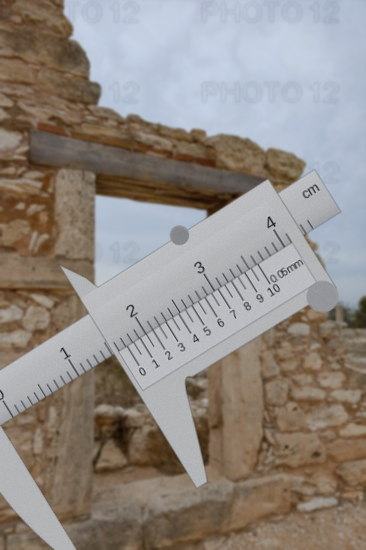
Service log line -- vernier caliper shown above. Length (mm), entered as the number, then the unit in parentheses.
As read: 17.2 (mm)
